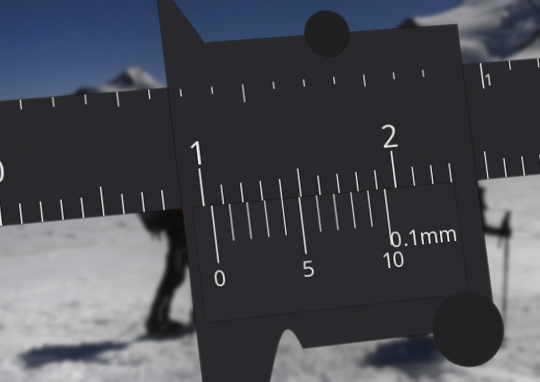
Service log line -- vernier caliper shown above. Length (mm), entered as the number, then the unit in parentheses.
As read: 10.4 (mm)
